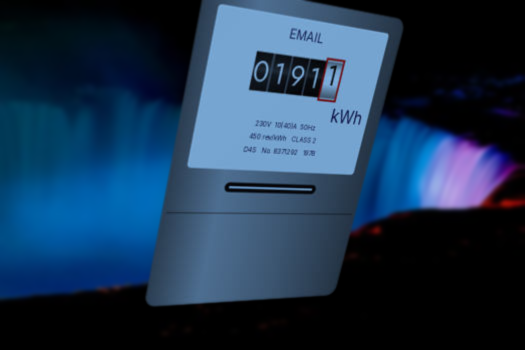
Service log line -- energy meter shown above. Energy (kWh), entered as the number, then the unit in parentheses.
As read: 191.1 (kWh)
